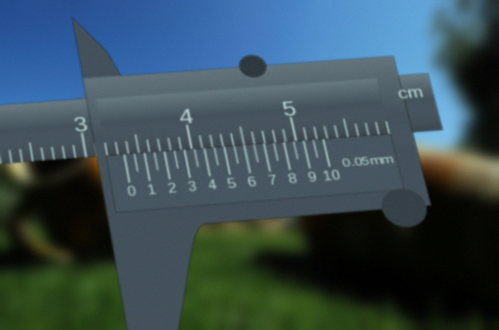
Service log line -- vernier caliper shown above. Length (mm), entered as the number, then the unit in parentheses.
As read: 33.6 (mm)
